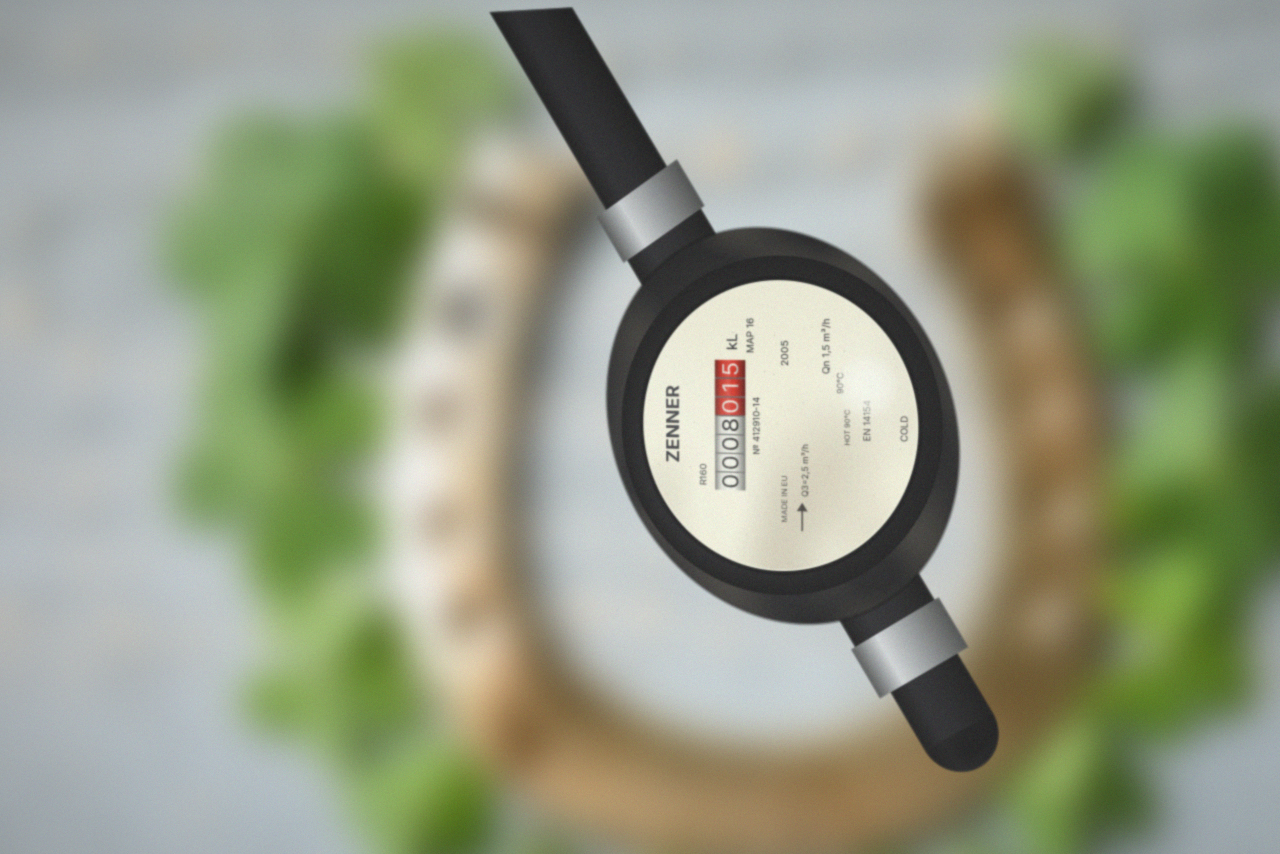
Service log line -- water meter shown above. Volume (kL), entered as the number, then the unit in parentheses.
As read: 8.015 (kL)
